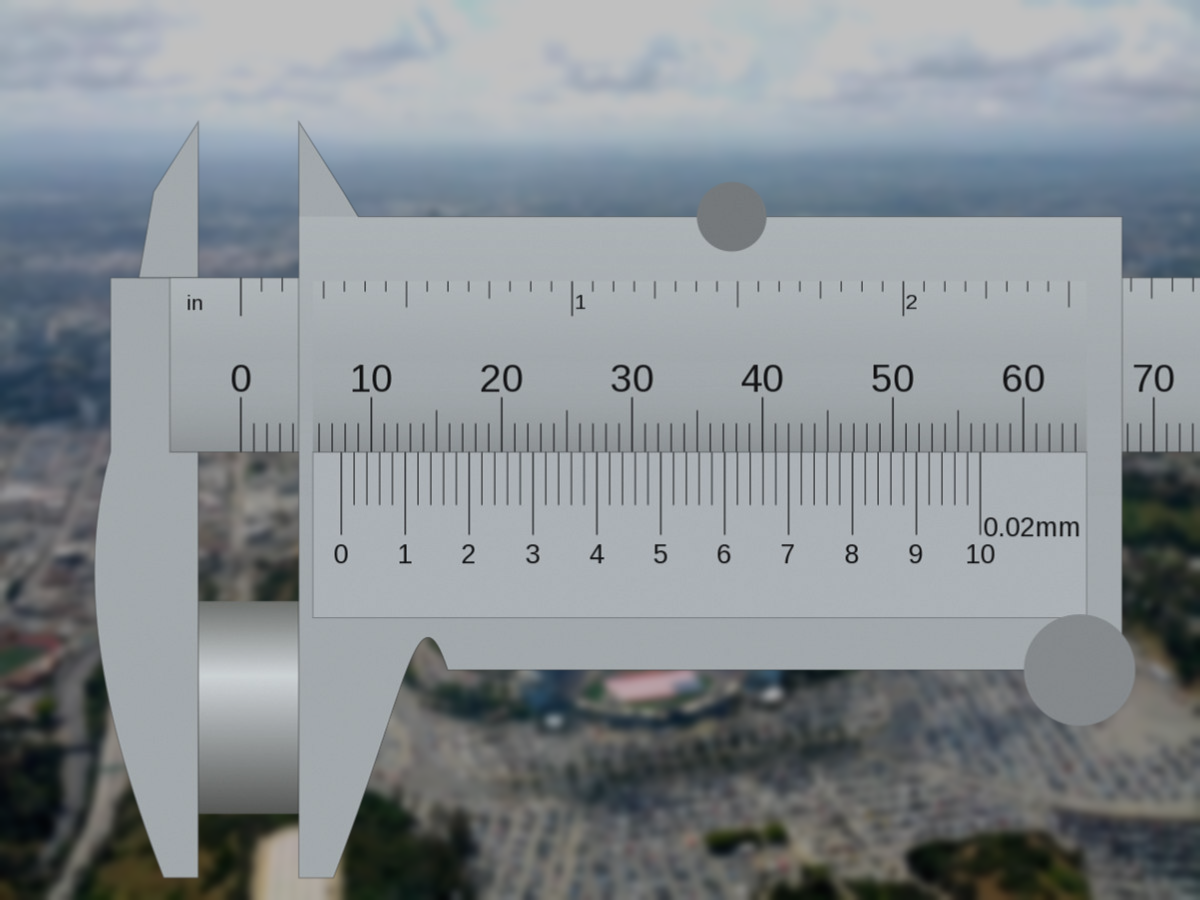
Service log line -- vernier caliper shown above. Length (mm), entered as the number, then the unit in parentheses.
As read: 7.7 (mm)
